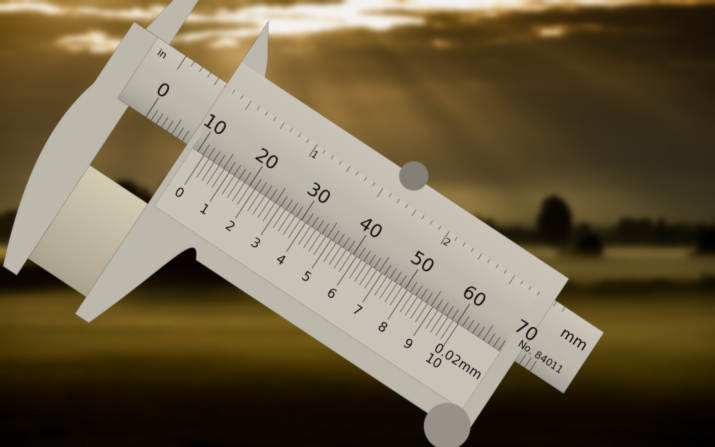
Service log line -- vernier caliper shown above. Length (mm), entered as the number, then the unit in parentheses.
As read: 11.2 (mm)
